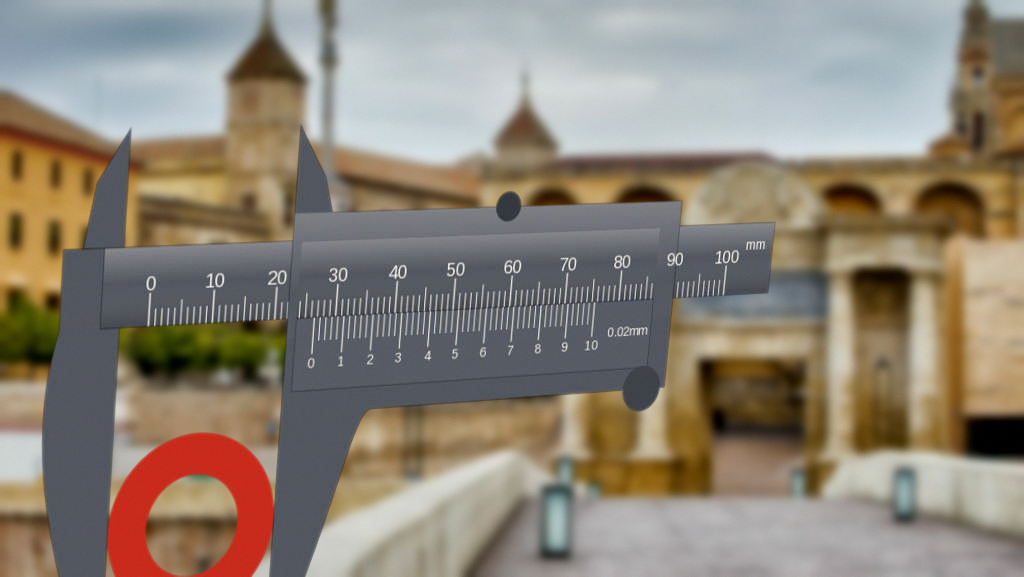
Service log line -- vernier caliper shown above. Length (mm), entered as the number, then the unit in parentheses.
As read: 26.5 (mm)
